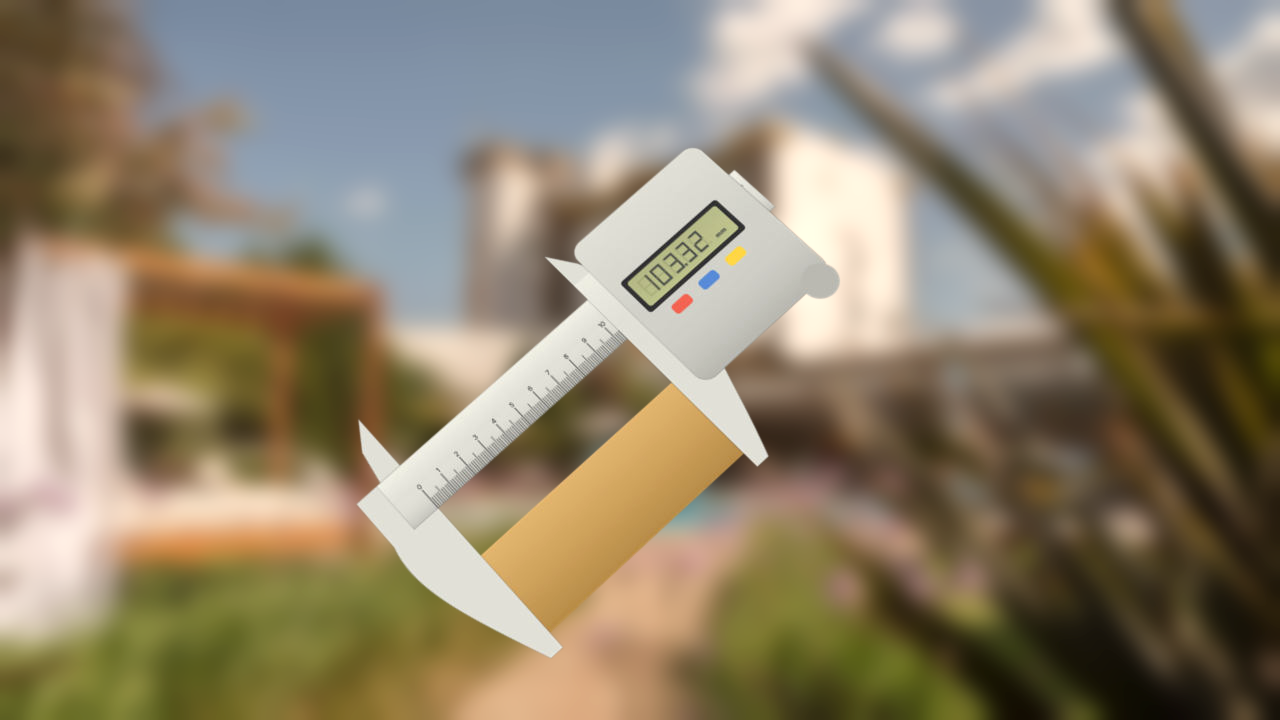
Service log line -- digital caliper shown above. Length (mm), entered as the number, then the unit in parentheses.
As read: 103.32 (mm)
